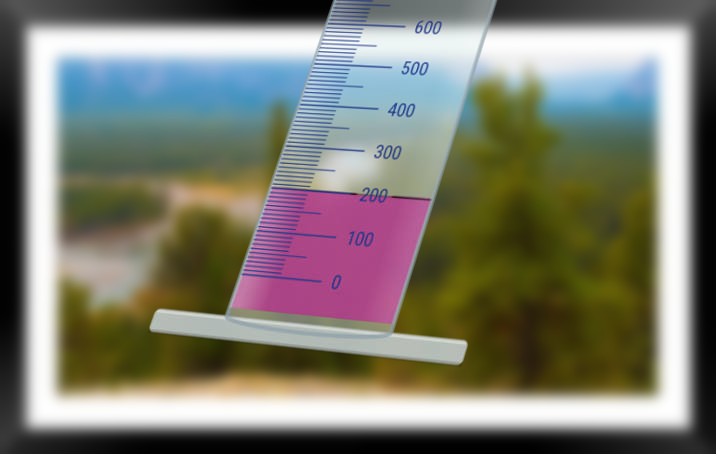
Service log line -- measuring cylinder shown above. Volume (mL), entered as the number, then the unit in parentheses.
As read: 200 (mL)
